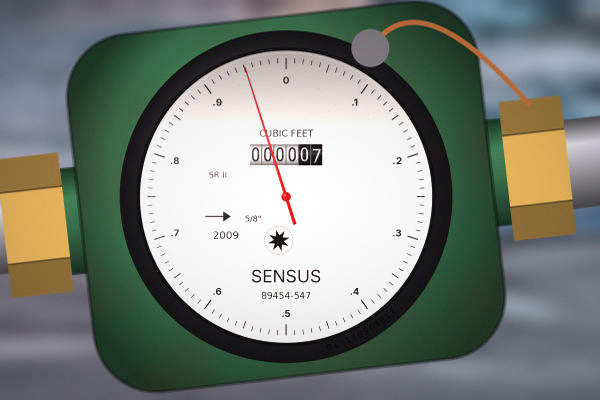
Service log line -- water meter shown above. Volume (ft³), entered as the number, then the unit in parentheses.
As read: 6.95 (ft³)
